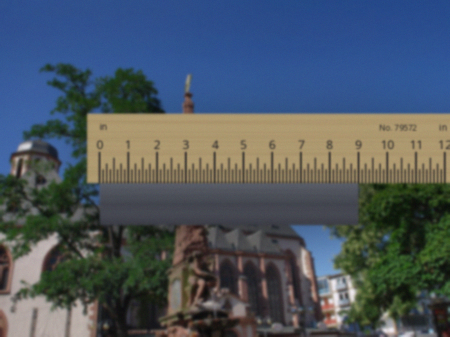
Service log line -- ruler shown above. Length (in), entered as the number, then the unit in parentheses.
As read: 9 (in)
